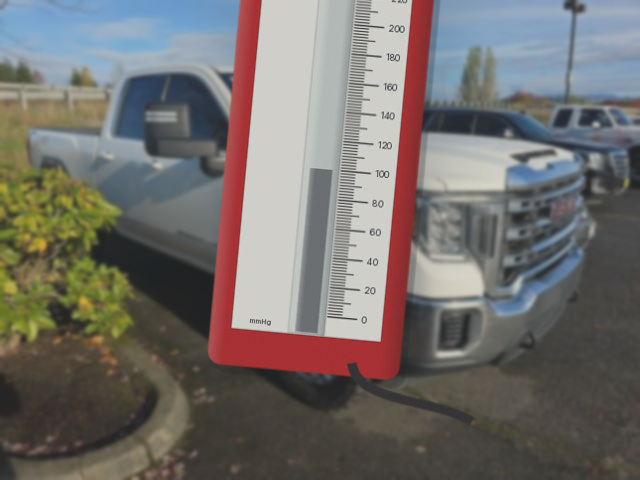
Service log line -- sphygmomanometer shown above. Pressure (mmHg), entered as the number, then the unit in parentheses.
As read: 100 (mmHg)
